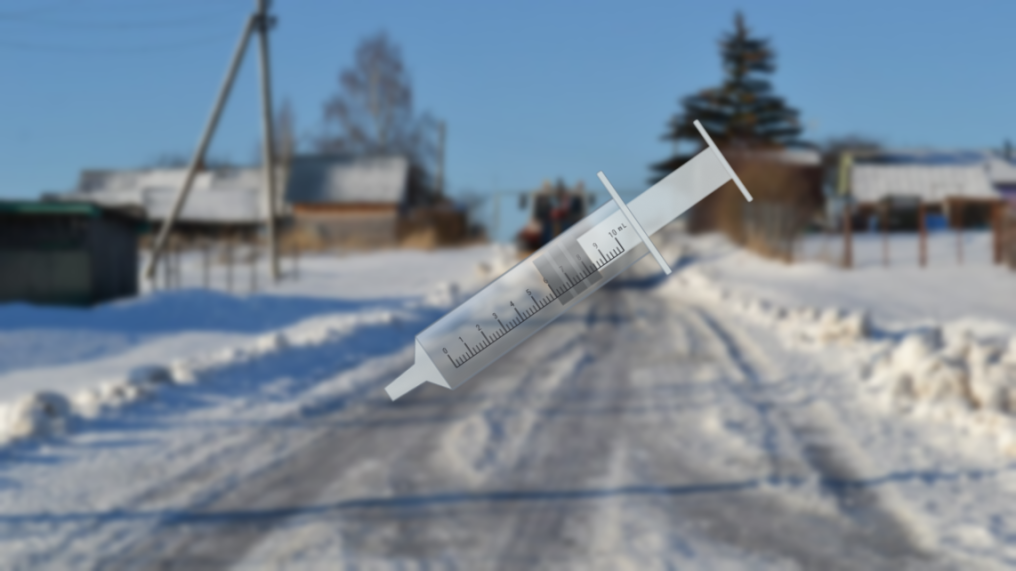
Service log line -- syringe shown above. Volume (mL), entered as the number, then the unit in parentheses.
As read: 6 (mL)
